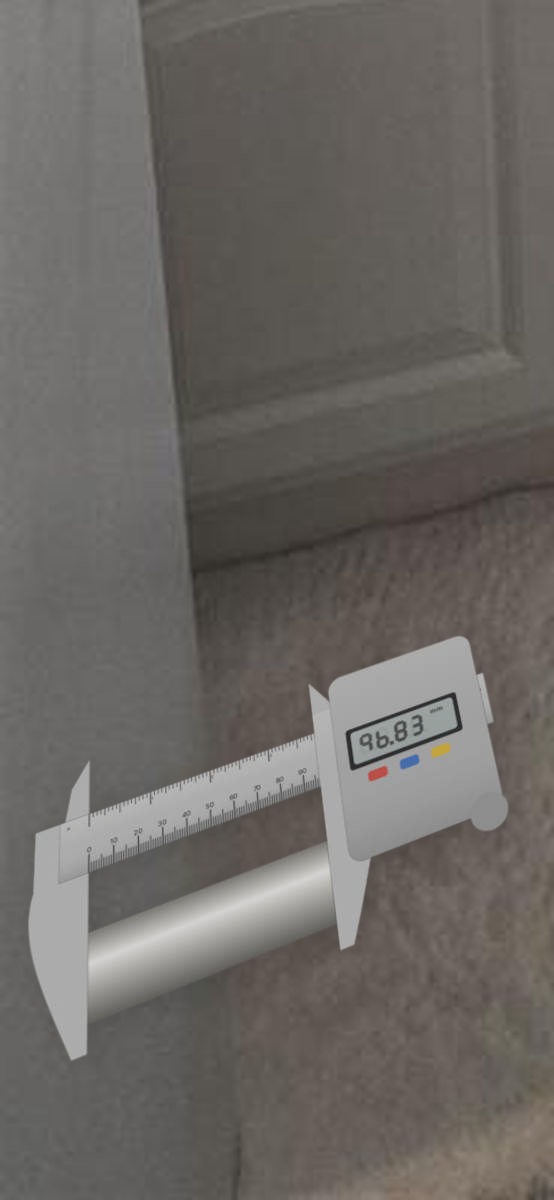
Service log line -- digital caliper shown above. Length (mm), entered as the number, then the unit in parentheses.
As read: 96.83 (mm)
